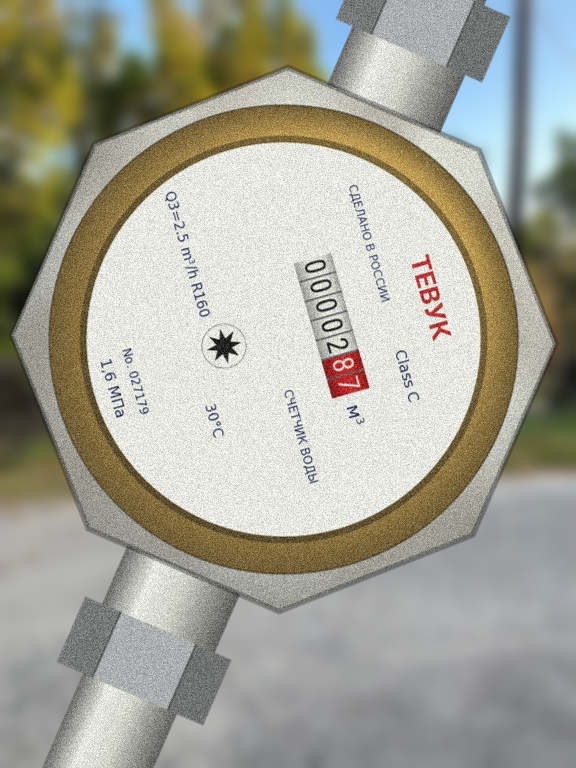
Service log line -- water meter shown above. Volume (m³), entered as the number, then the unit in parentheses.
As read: 2.87 (m³)
